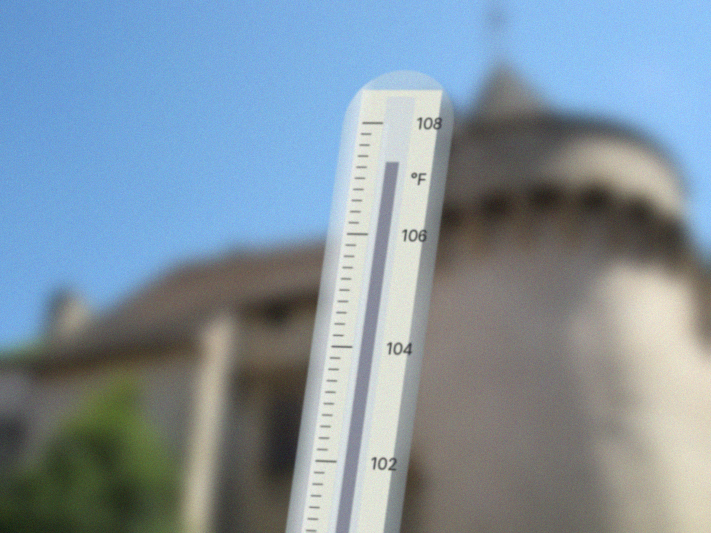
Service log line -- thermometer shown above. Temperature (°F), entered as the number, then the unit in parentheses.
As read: 107.3 (°F)
